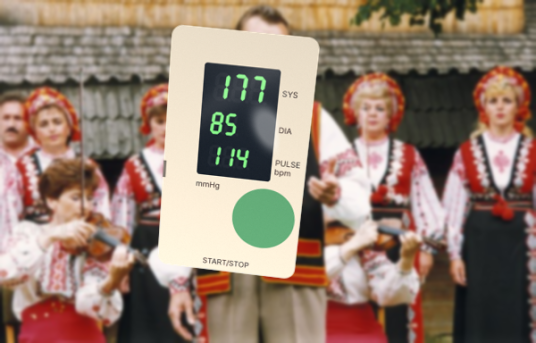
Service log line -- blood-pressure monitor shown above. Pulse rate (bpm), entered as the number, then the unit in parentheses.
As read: 114 (bpm)
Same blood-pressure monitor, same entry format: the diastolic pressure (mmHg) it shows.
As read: 85 (mmHg)
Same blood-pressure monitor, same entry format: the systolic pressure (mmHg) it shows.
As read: 177 (mmHg)
